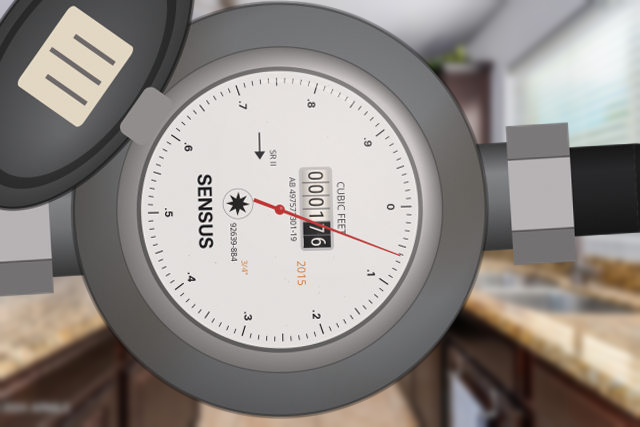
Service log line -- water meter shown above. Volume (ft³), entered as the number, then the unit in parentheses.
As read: 176.06 (ft³)
